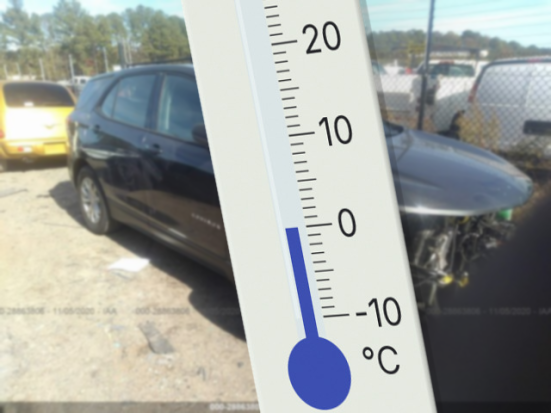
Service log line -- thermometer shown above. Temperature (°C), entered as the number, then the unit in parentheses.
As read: 0 (°C)
